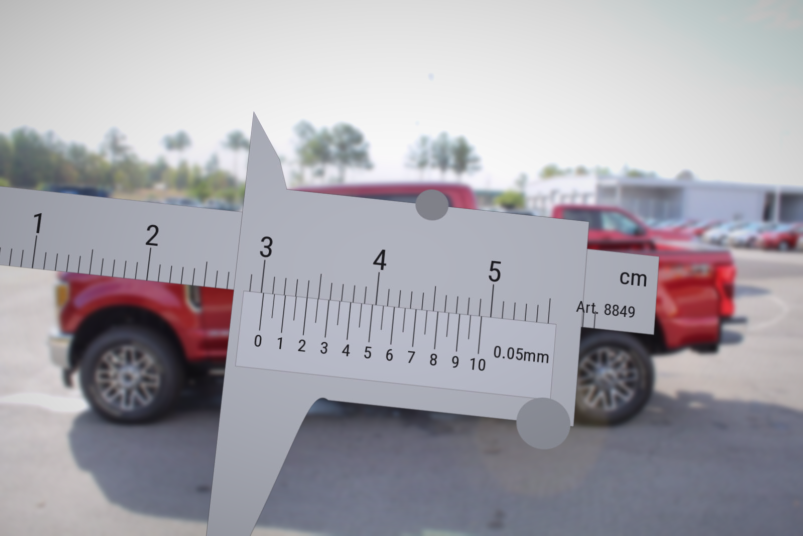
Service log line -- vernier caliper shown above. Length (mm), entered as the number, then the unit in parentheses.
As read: 30.2 (mm)
